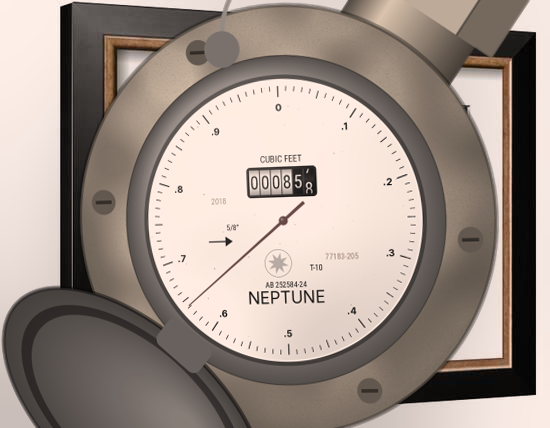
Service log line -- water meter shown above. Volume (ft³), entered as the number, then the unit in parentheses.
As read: 857.64 (ft³)
